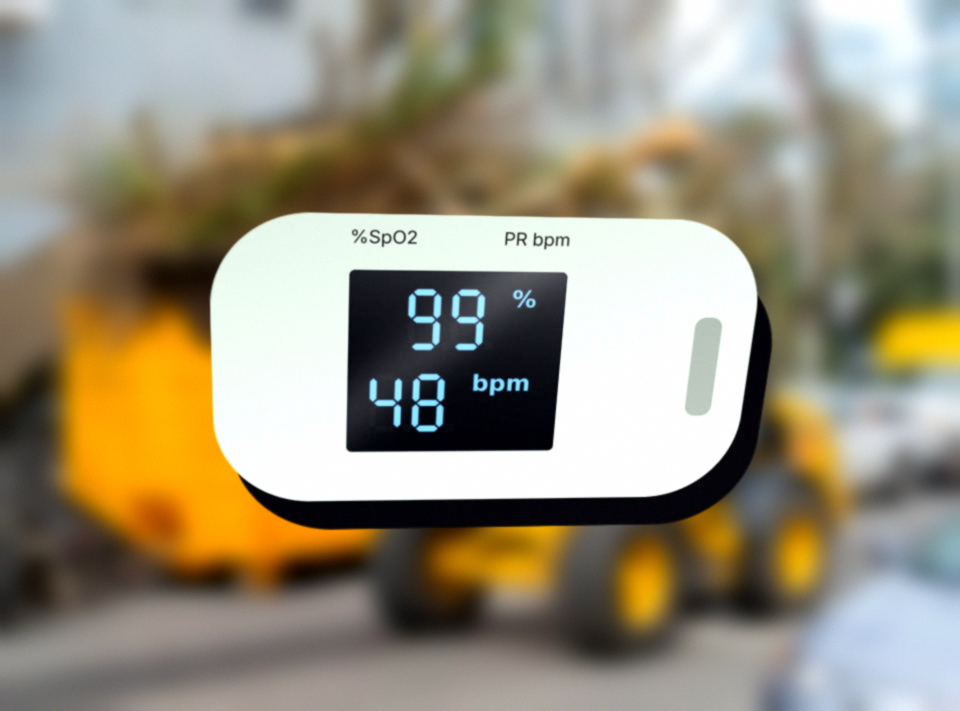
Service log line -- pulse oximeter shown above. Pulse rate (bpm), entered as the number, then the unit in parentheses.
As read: 48 (bpm)
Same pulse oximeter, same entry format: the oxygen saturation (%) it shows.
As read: 99 (%)
